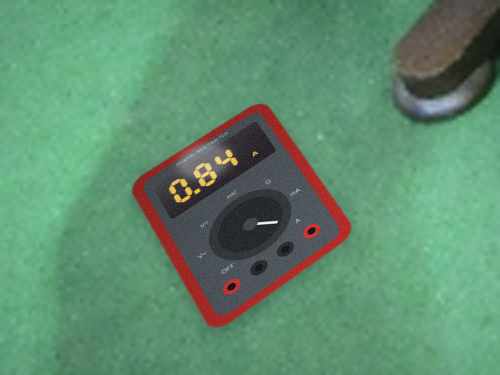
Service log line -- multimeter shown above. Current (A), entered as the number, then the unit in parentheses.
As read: 0.84 (A)
